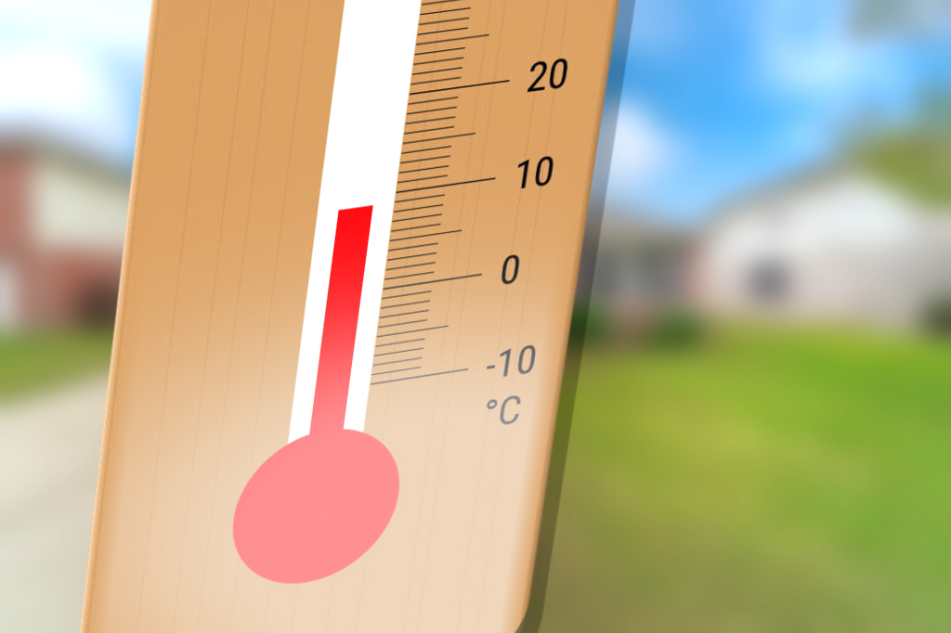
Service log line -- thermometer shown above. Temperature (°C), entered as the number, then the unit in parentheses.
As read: 9 (°C)
